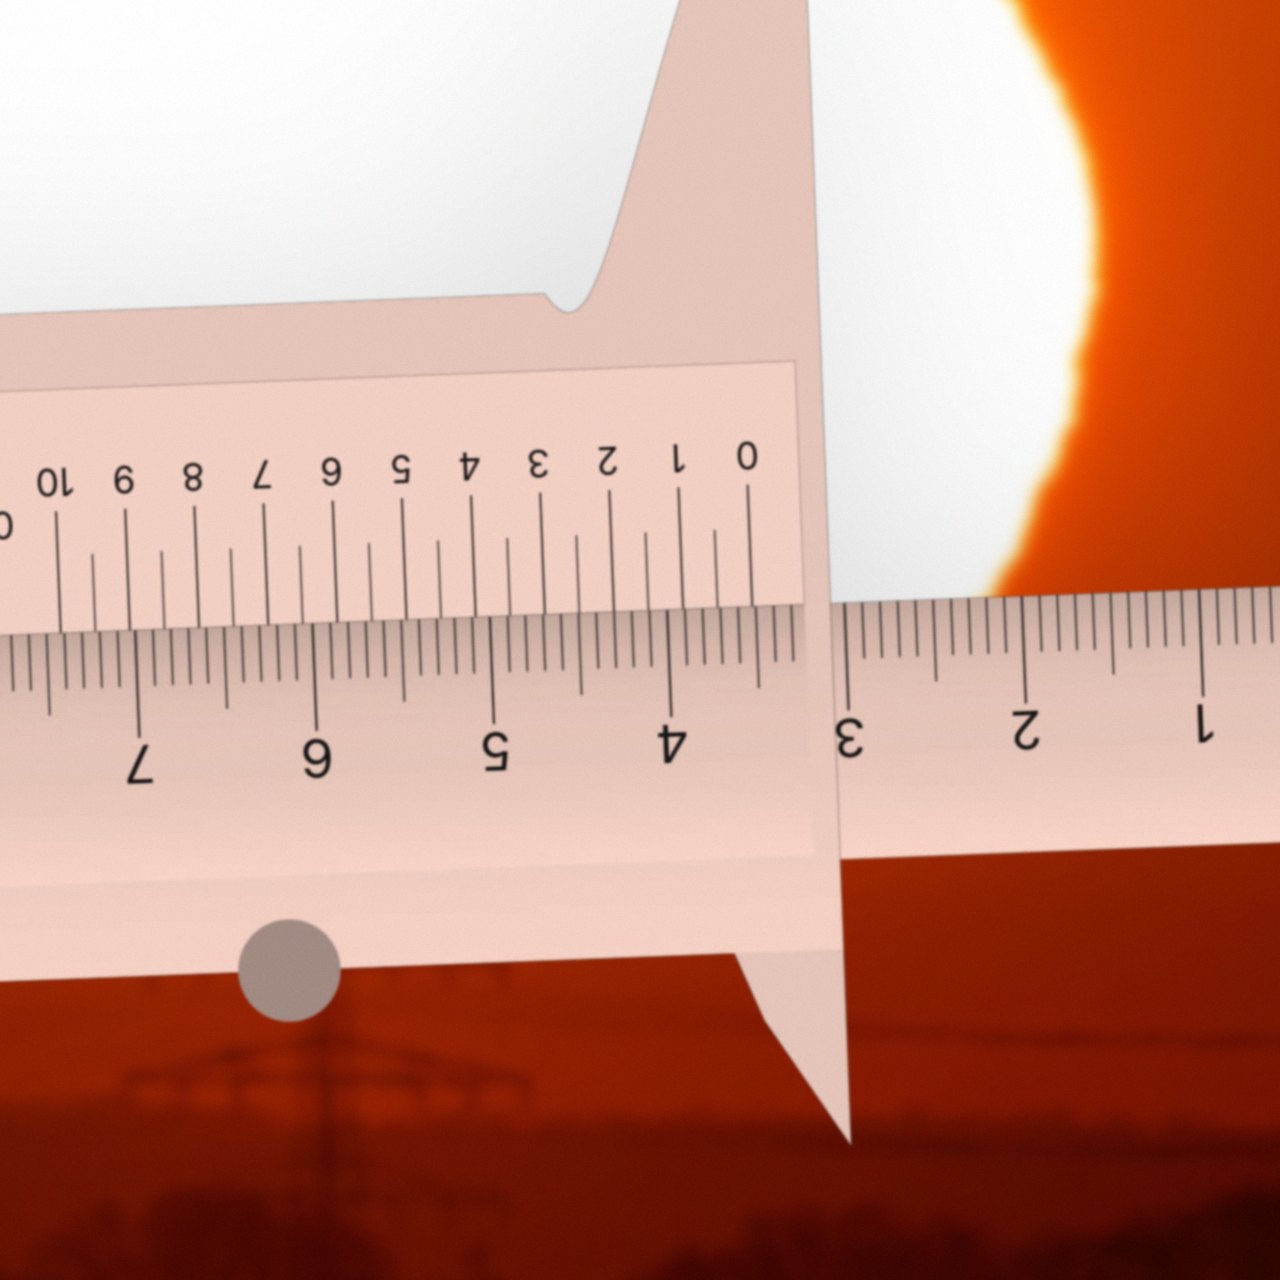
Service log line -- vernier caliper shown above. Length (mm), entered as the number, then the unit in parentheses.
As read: 35.2 (mm)
